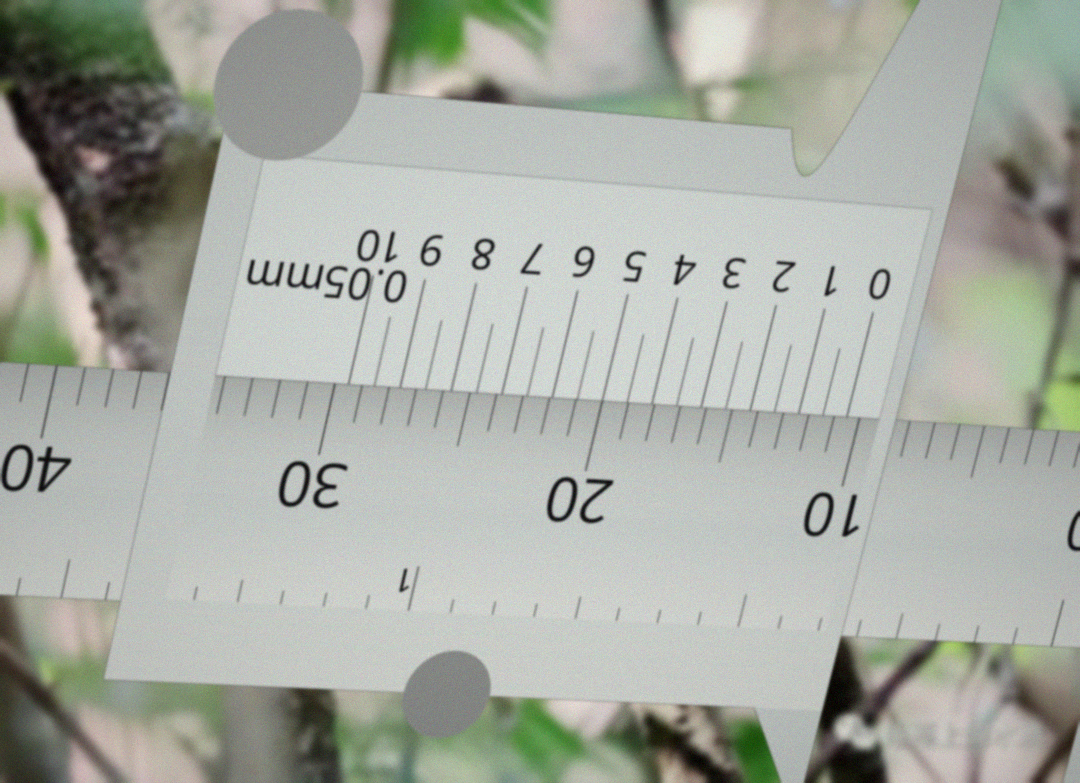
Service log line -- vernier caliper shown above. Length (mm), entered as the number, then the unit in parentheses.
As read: 10.5 (mm)
